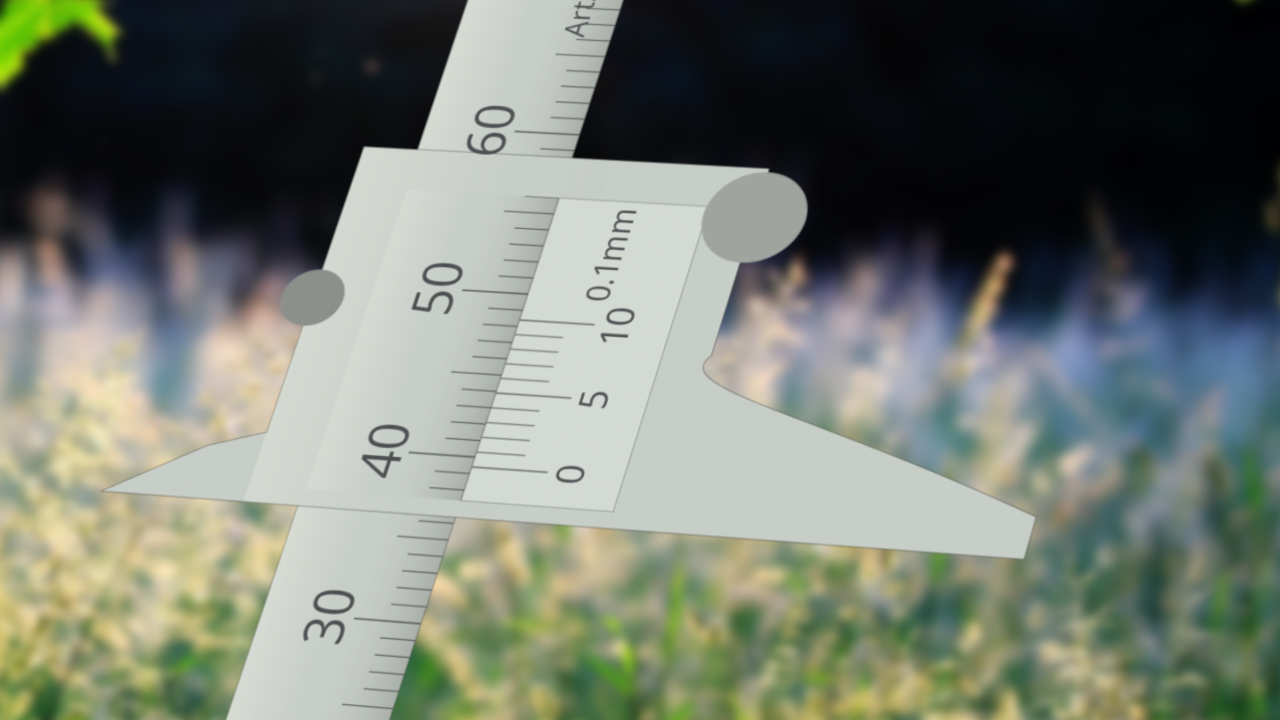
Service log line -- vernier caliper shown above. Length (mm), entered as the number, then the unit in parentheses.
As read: 39.4 (mm)
